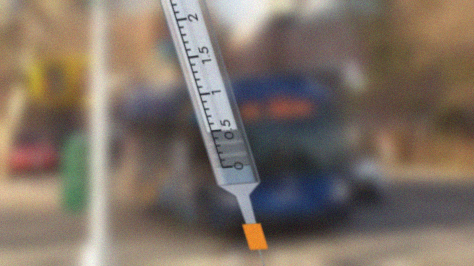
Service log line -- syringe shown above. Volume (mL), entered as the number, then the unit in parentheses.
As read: 0 (mL)
